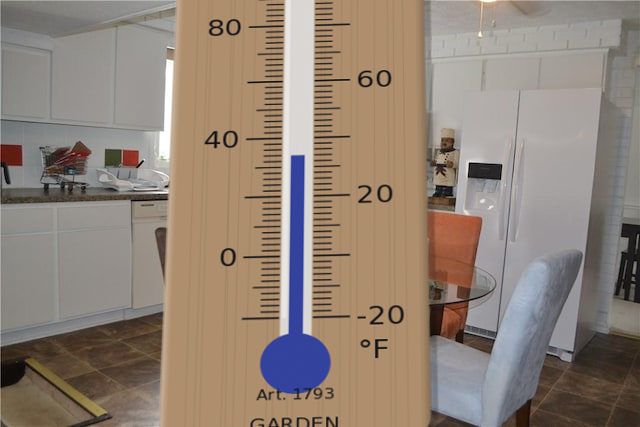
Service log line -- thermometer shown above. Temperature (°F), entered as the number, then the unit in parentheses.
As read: 34 (°F)
